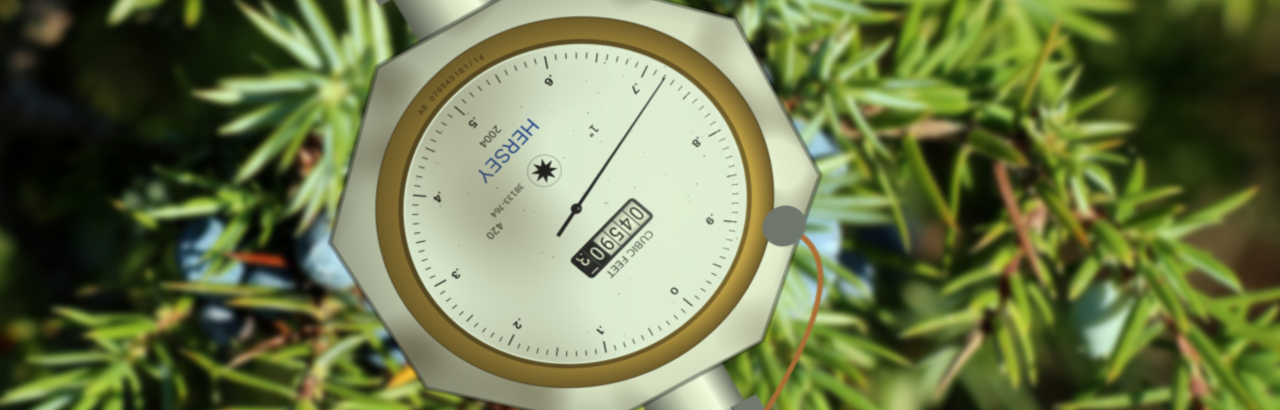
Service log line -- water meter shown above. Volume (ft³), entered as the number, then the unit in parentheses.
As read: 45902.72 (ft³)
